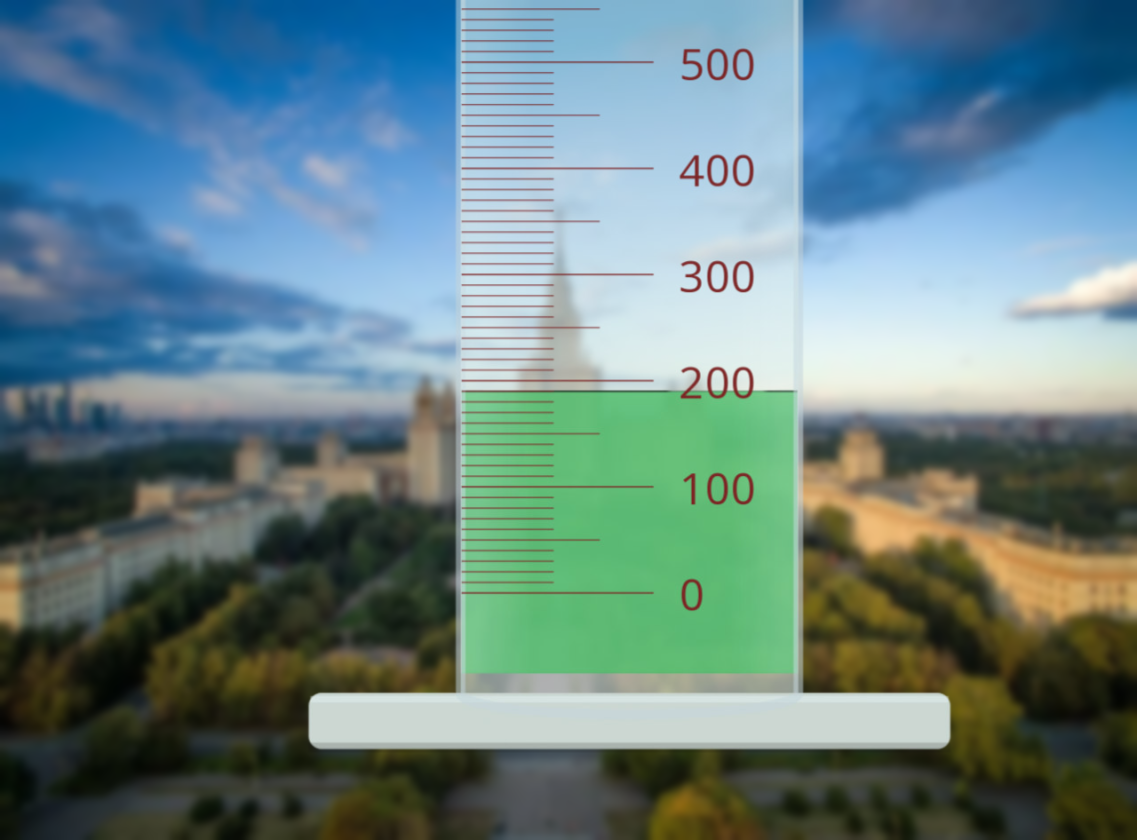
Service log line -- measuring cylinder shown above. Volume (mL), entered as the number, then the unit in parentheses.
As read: 190 (mL)
